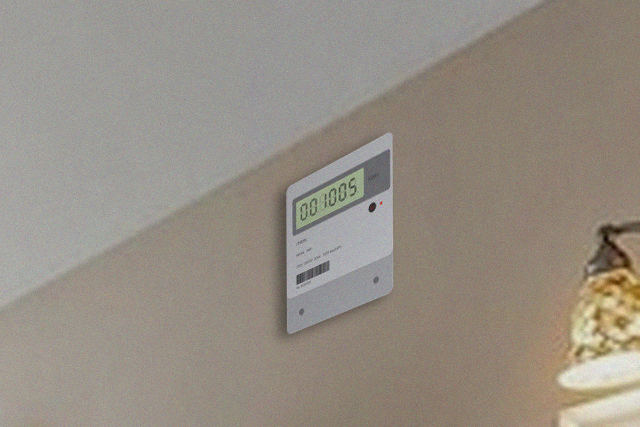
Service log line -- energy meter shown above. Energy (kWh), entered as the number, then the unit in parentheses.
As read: 1005 (kWh)
